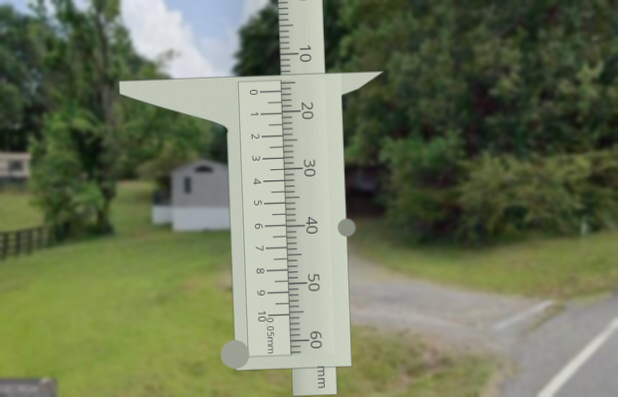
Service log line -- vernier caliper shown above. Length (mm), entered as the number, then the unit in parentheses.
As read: 16.4 (mm)
